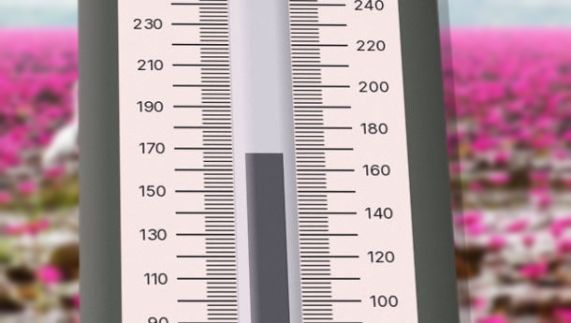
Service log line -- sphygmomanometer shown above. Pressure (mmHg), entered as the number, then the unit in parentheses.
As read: 168 (mmHg)
